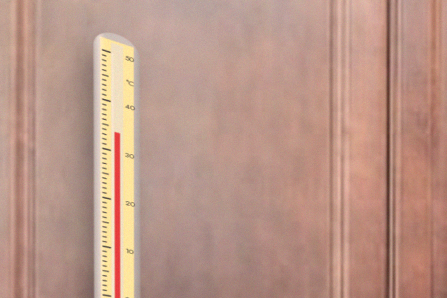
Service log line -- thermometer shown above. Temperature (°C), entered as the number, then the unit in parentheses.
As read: 34 (°C)
